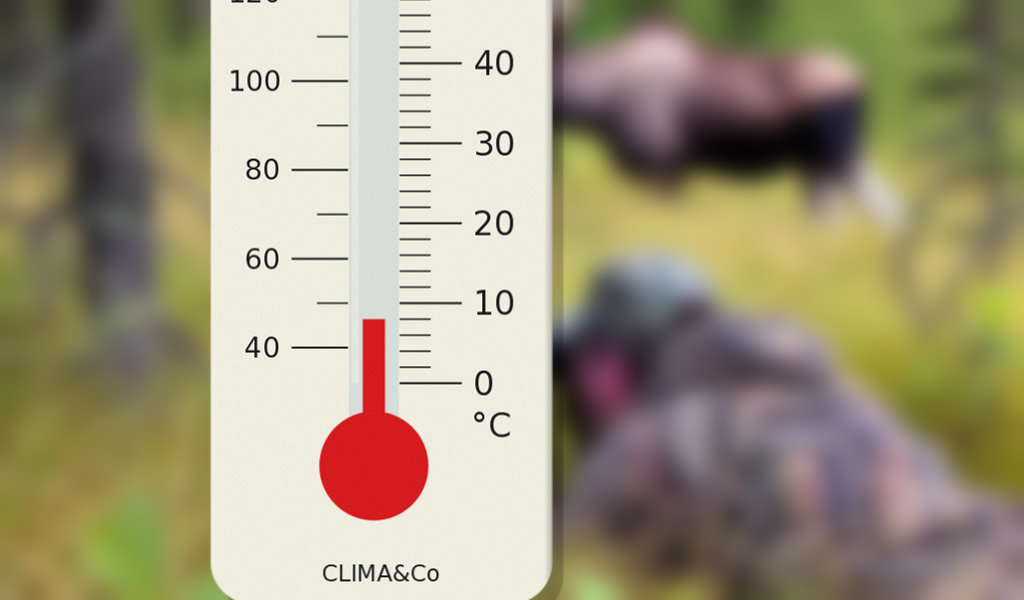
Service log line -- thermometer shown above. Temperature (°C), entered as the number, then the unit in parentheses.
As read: 8 (°C)
